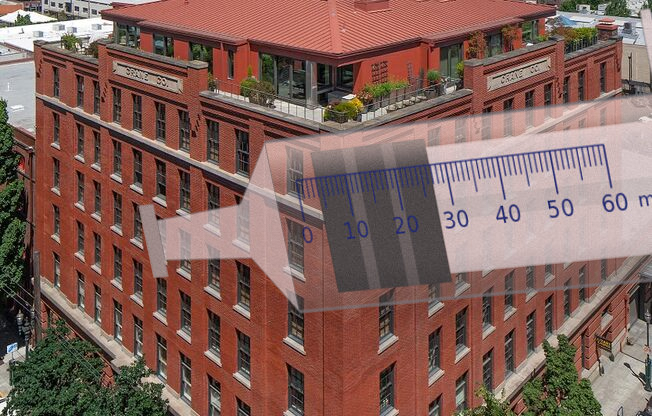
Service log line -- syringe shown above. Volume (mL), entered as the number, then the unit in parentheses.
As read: 4 (mL)
